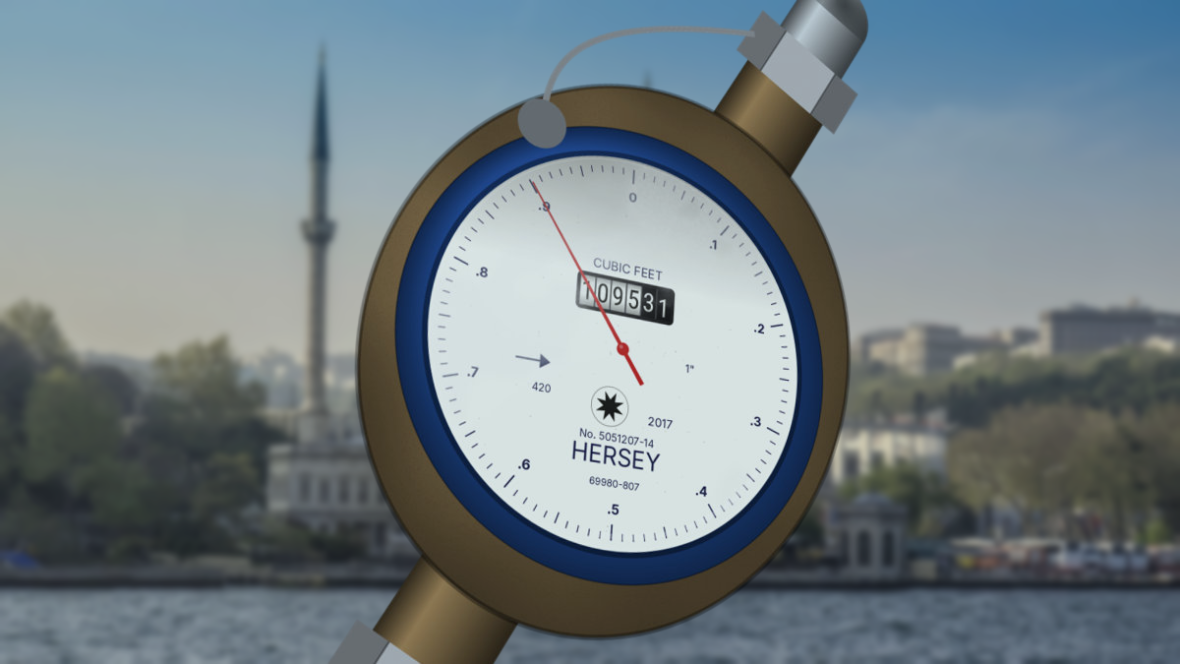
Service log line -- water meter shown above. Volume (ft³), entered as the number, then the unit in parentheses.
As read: 109530.90 (ft³)
